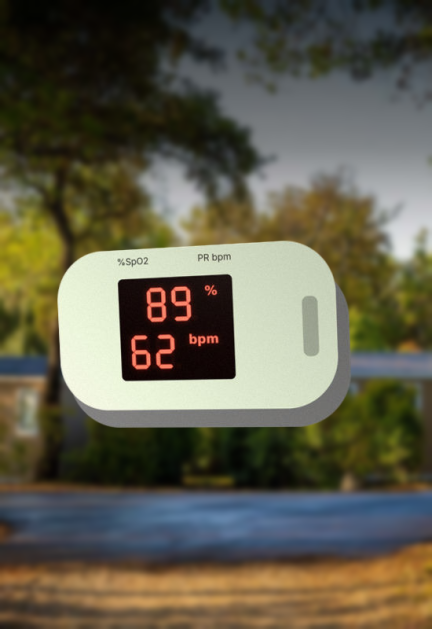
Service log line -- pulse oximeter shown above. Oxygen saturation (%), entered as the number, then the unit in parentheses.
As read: 89 (%)
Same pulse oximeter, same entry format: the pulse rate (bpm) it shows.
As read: 62 (bpm)
